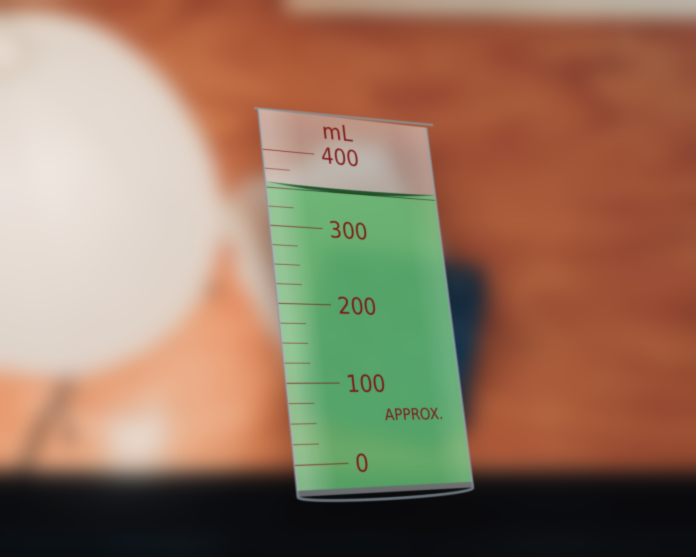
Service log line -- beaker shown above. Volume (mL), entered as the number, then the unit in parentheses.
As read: 350 (mL)
